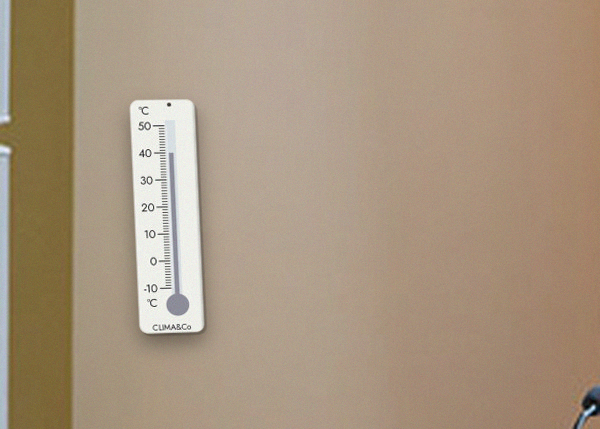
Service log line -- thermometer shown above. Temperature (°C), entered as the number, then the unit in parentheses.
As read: 40 (°C)
